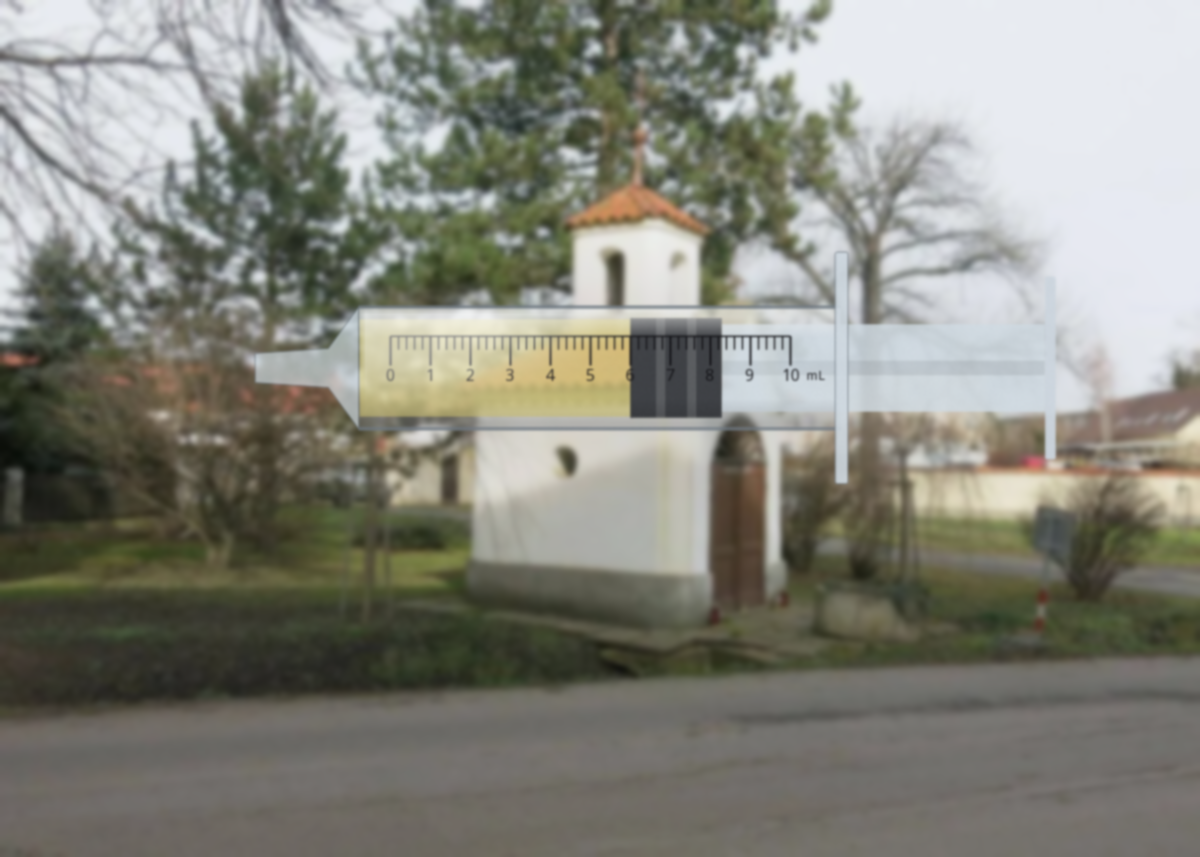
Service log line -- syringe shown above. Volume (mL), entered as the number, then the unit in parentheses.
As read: 6 (mL)
